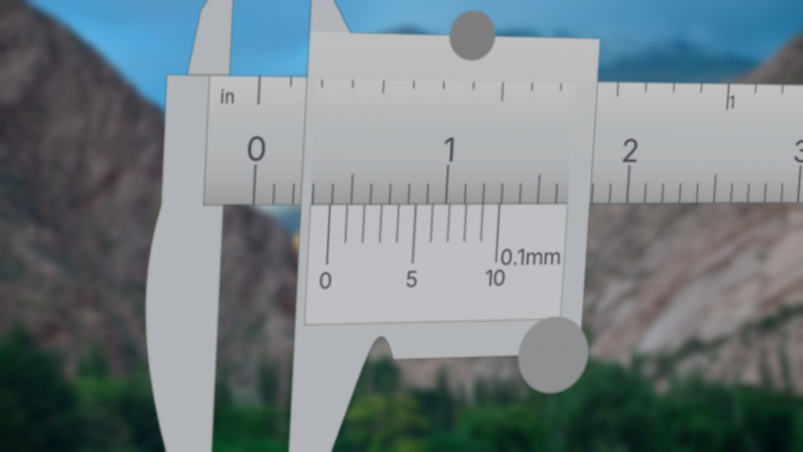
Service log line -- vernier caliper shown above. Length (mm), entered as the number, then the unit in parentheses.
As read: 3.9 (mm)
